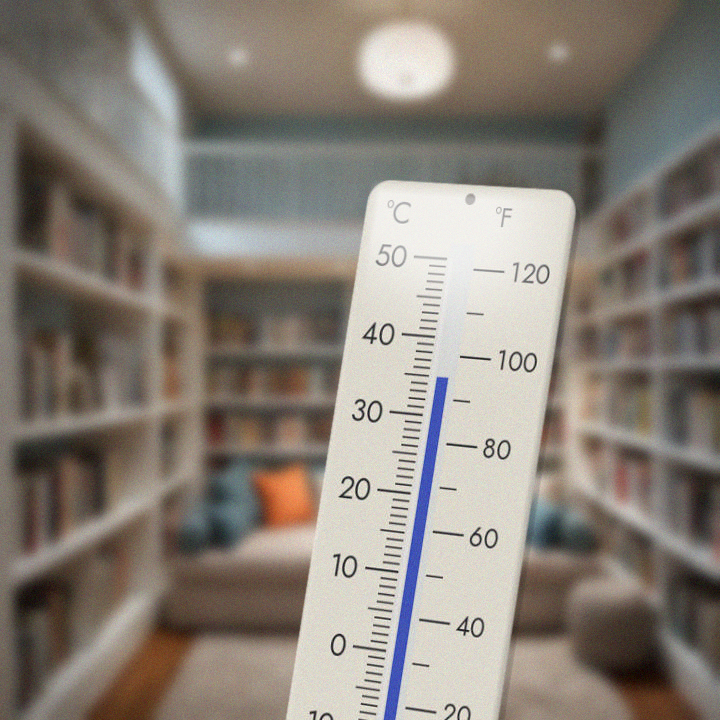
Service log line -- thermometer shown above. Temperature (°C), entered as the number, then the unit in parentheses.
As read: 35 (°C)
